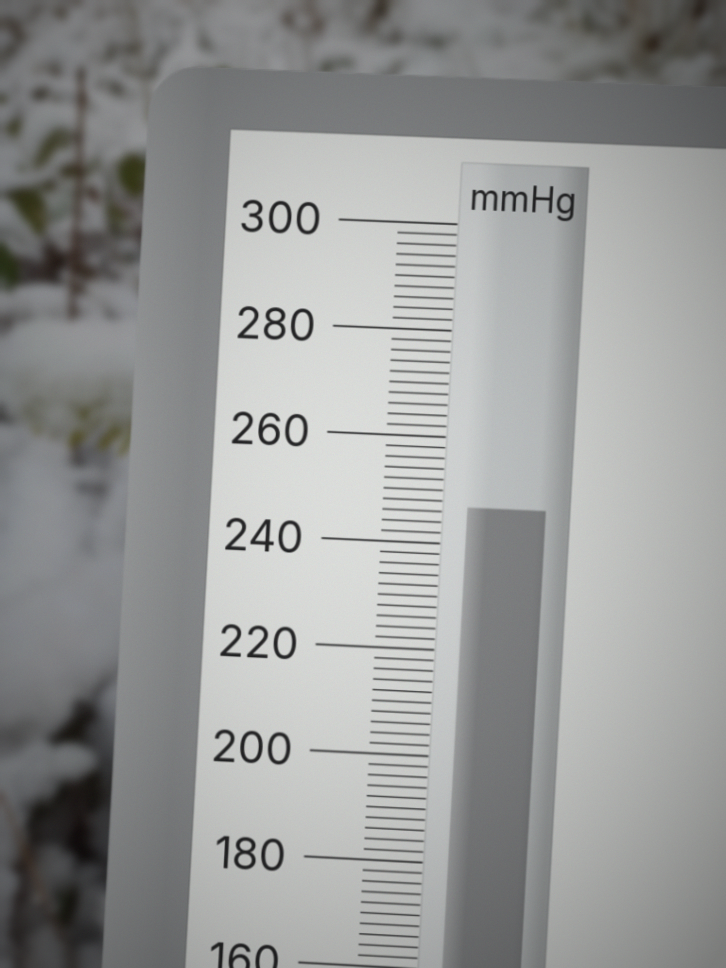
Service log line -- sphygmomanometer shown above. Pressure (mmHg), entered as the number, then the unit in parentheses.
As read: 247 (mmHg)
